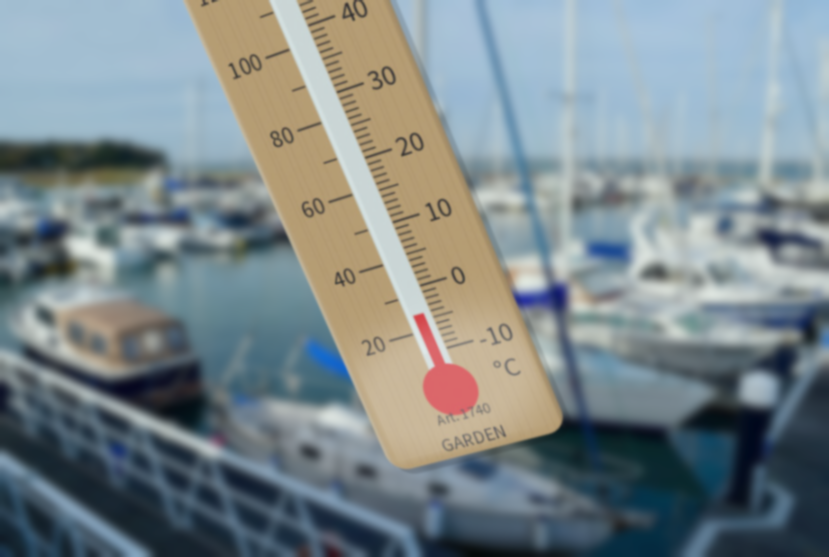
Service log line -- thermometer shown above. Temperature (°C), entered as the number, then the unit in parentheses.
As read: -4 (°C)
